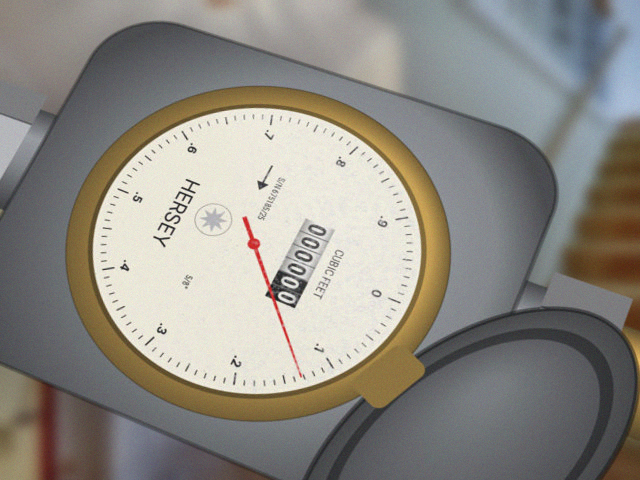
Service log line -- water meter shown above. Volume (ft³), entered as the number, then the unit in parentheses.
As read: 0.13 (ft³)
